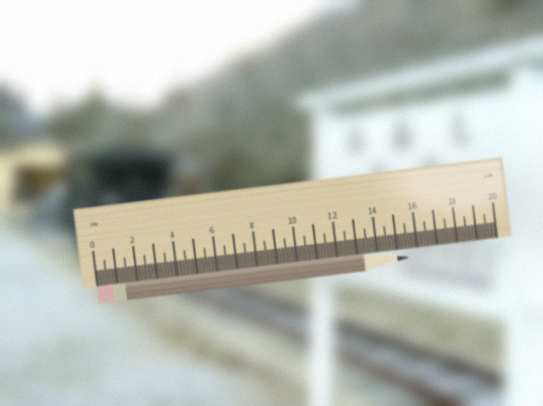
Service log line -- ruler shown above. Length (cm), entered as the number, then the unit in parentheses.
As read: 15.5 (cm)
